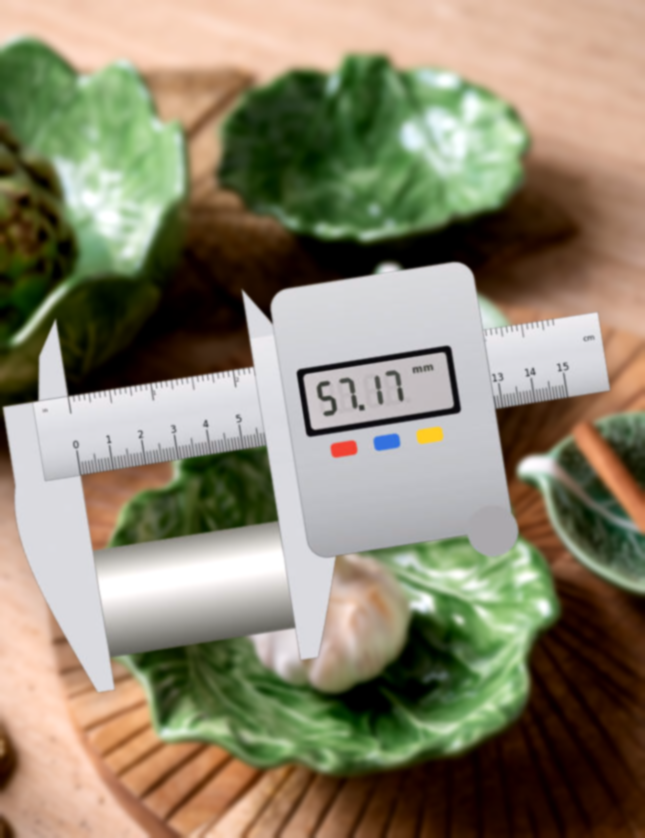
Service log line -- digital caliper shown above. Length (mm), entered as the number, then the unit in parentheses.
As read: 57.17 (mm)
